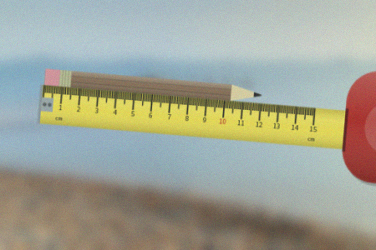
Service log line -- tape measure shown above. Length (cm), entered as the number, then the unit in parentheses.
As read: 12 (cm)
